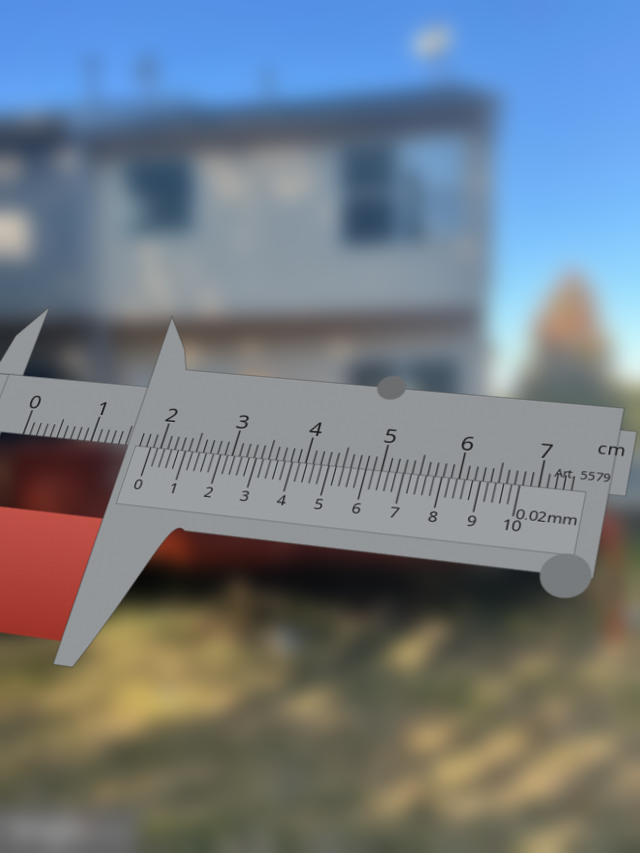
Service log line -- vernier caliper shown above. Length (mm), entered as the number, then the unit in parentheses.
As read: 18.6 (mm)
